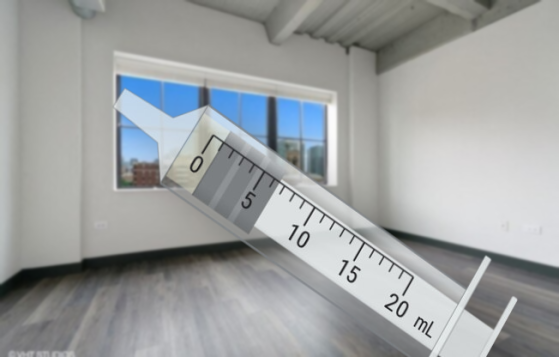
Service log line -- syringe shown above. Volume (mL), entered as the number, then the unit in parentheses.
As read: 1 (mL)
